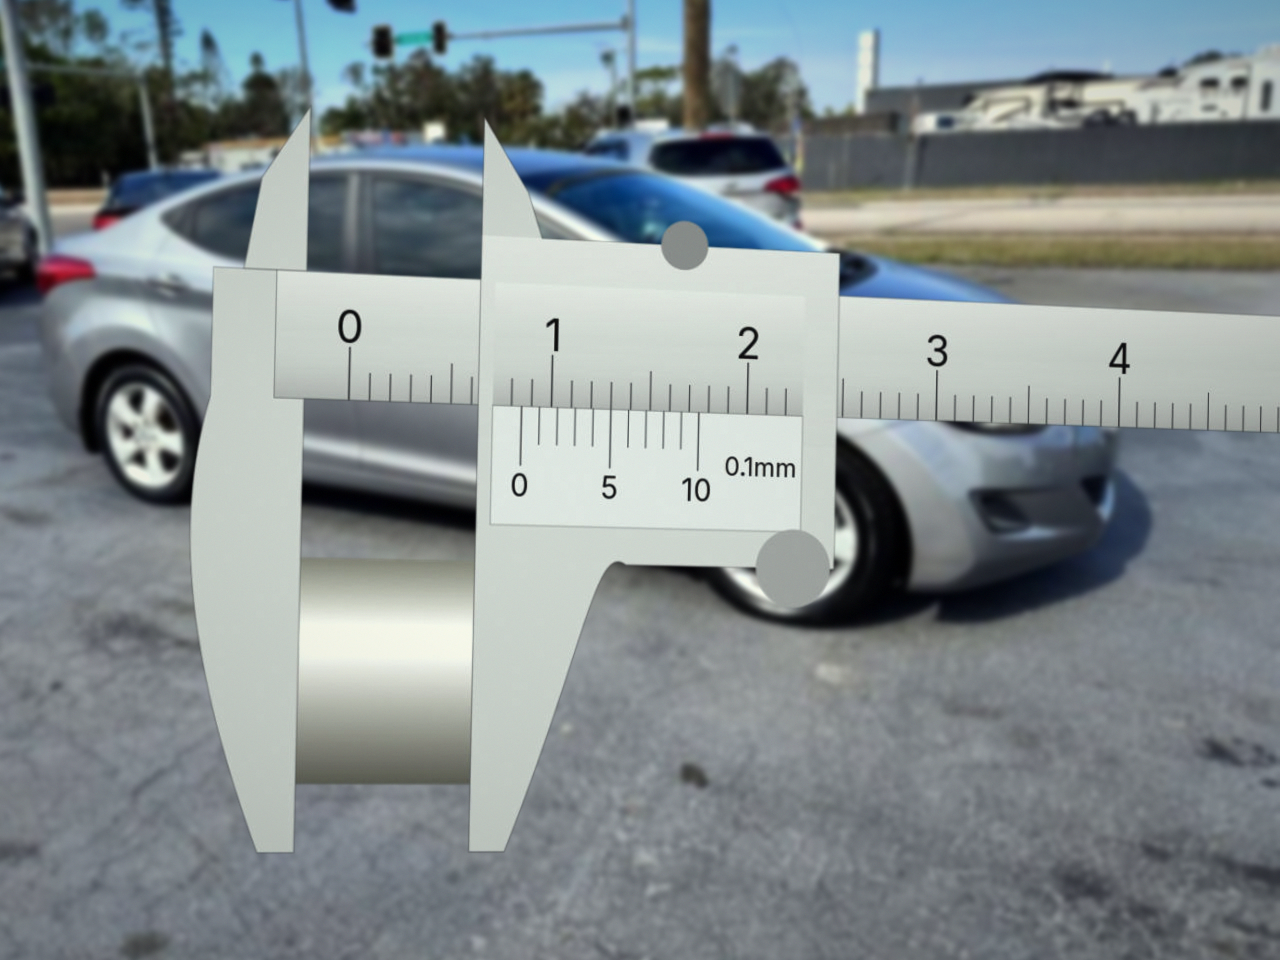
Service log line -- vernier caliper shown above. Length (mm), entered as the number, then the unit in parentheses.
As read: 8.5 (mm)
